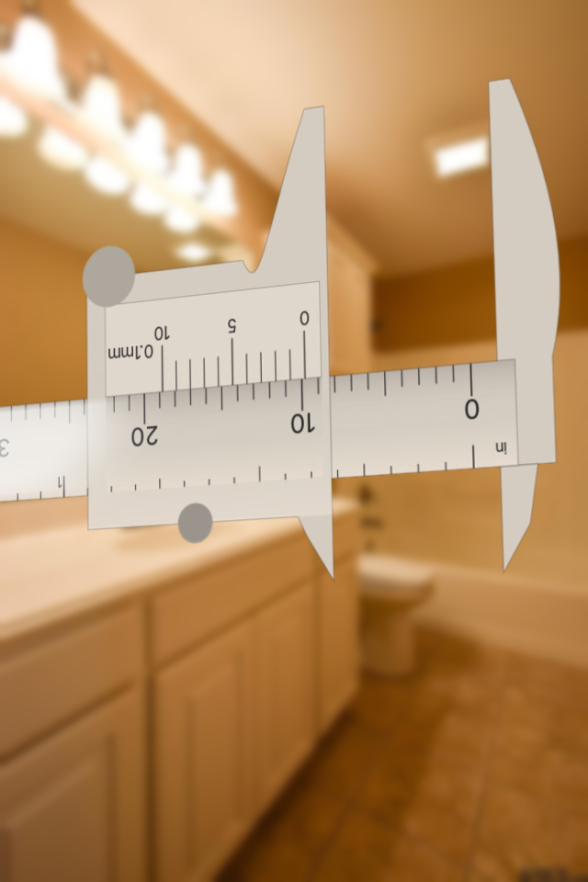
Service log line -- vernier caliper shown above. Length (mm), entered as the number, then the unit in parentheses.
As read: 9.8 (mm)
